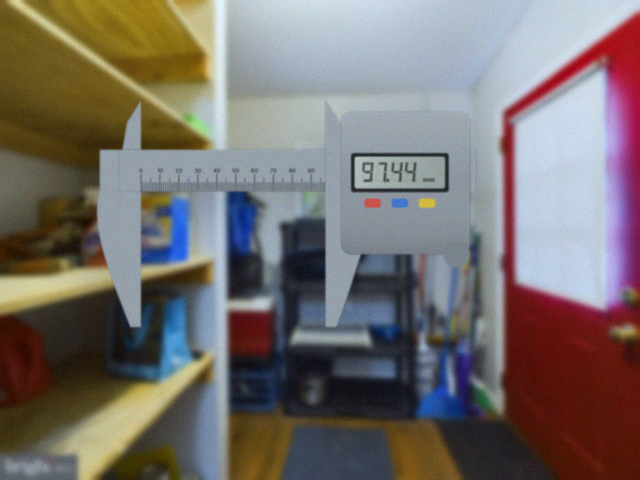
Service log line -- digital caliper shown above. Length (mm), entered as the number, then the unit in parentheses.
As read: 97.44 (mm)
